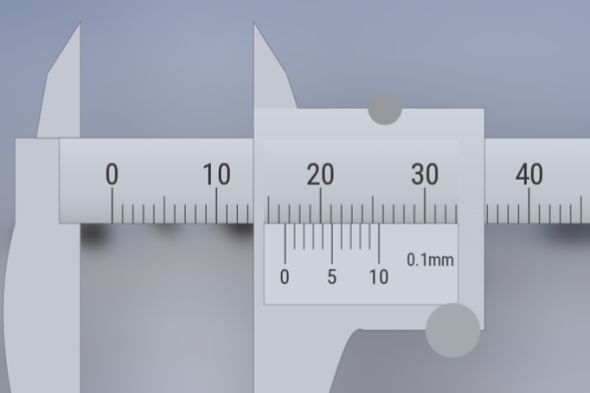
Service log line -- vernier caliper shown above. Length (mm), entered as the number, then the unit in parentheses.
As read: 16.6 (mm)
